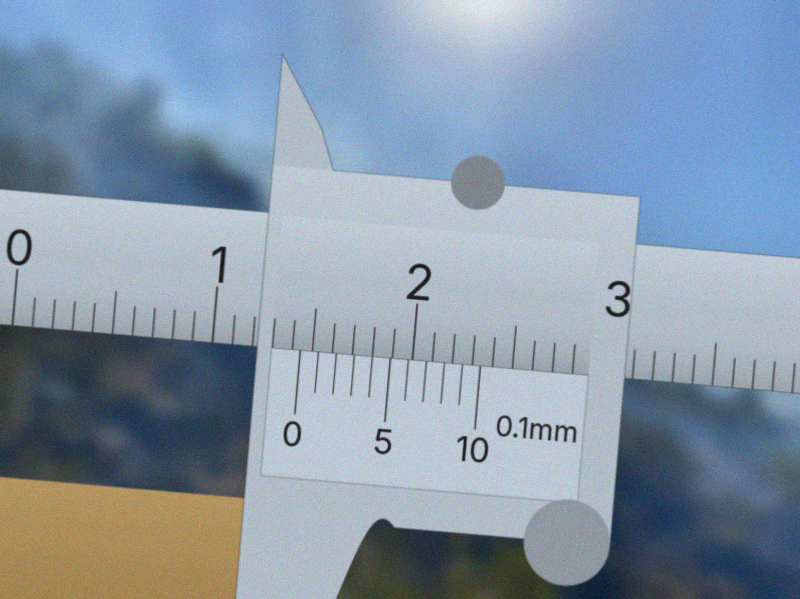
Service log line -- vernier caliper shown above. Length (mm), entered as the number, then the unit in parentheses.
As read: 14.4 (mm)
